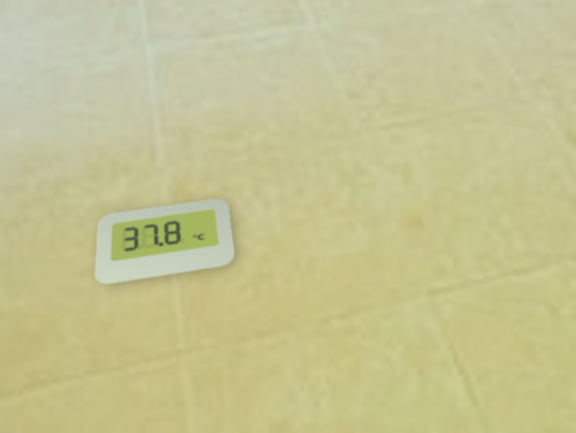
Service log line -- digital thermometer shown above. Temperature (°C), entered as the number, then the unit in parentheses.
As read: 37.8 (°C)
